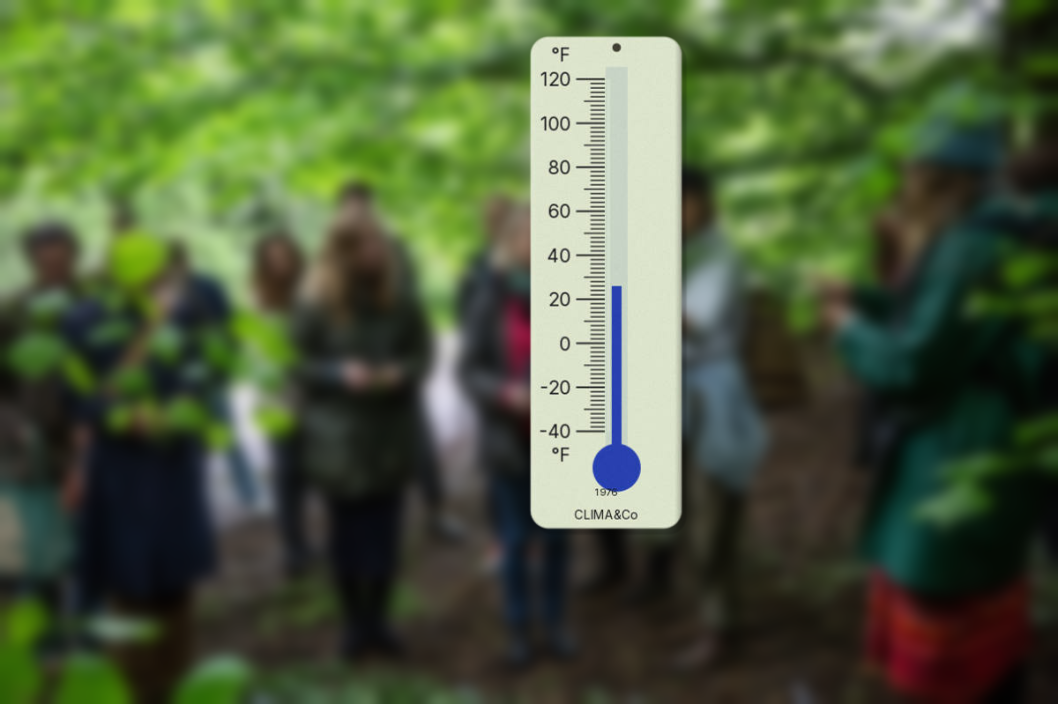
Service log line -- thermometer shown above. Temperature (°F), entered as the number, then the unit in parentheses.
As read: 26 (°F)
